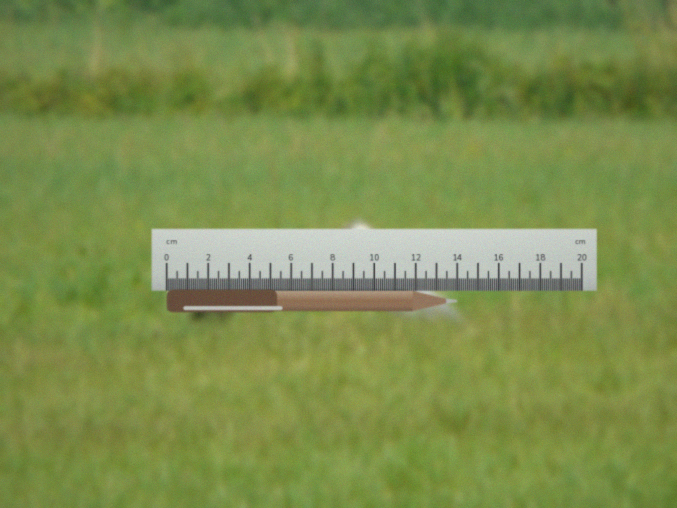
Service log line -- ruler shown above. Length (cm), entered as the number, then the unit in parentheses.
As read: 14 (cm)
